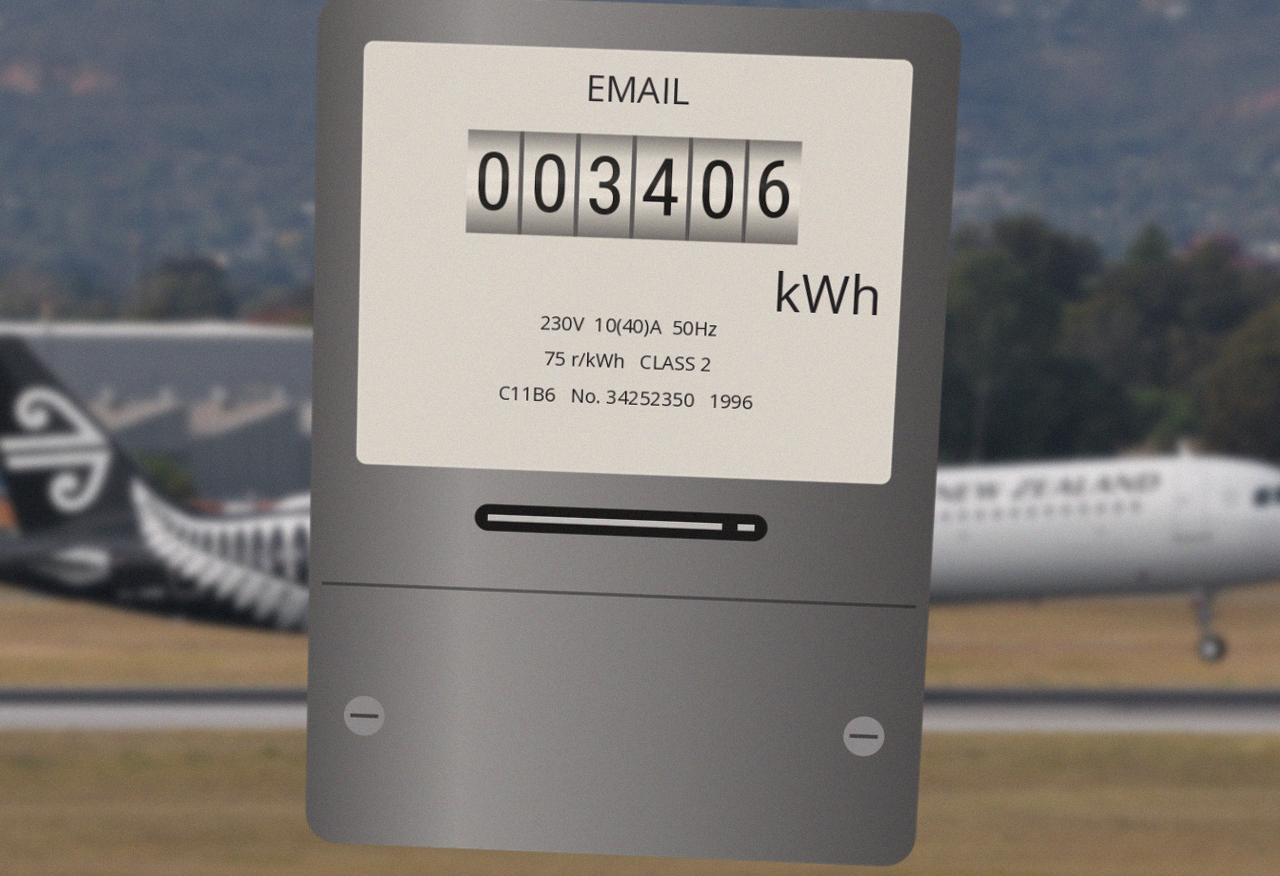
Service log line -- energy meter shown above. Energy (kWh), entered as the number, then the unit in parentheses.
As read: 3406 (kWh)
